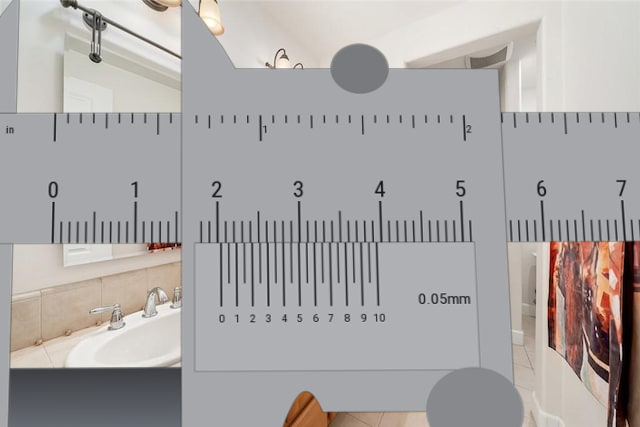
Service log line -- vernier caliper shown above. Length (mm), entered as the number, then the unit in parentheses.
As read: 20.4 (mm)
